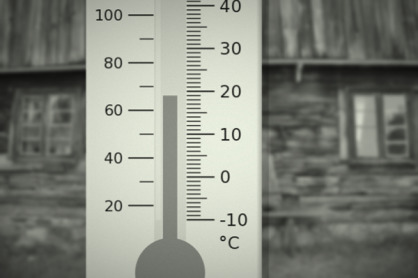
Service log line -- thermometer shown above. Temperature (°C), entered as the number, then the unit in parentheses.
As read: 19 (°C)
